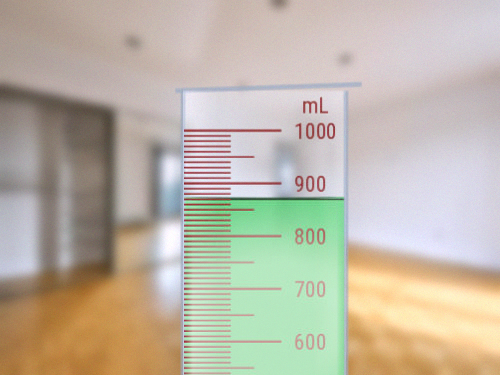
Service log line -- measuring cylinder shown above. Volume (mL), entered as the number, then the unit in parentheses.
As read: 870 (mL)
